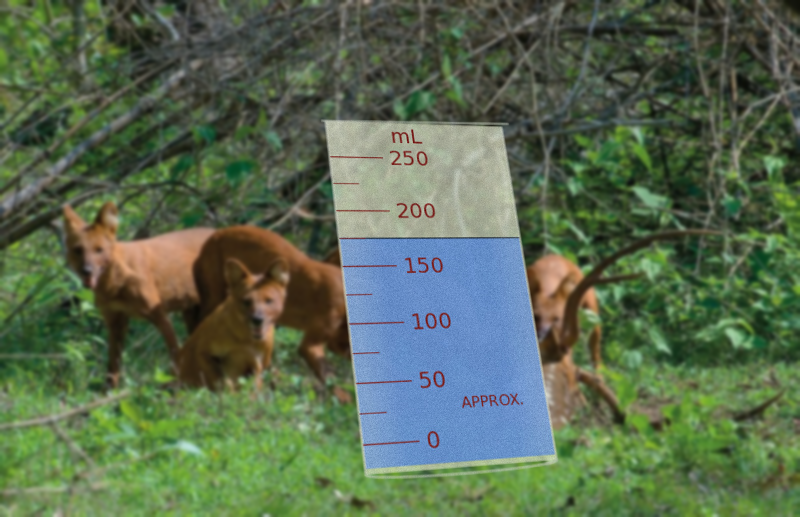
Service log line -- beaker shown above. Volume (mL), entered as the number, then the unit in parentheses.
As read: 175 (mL)
